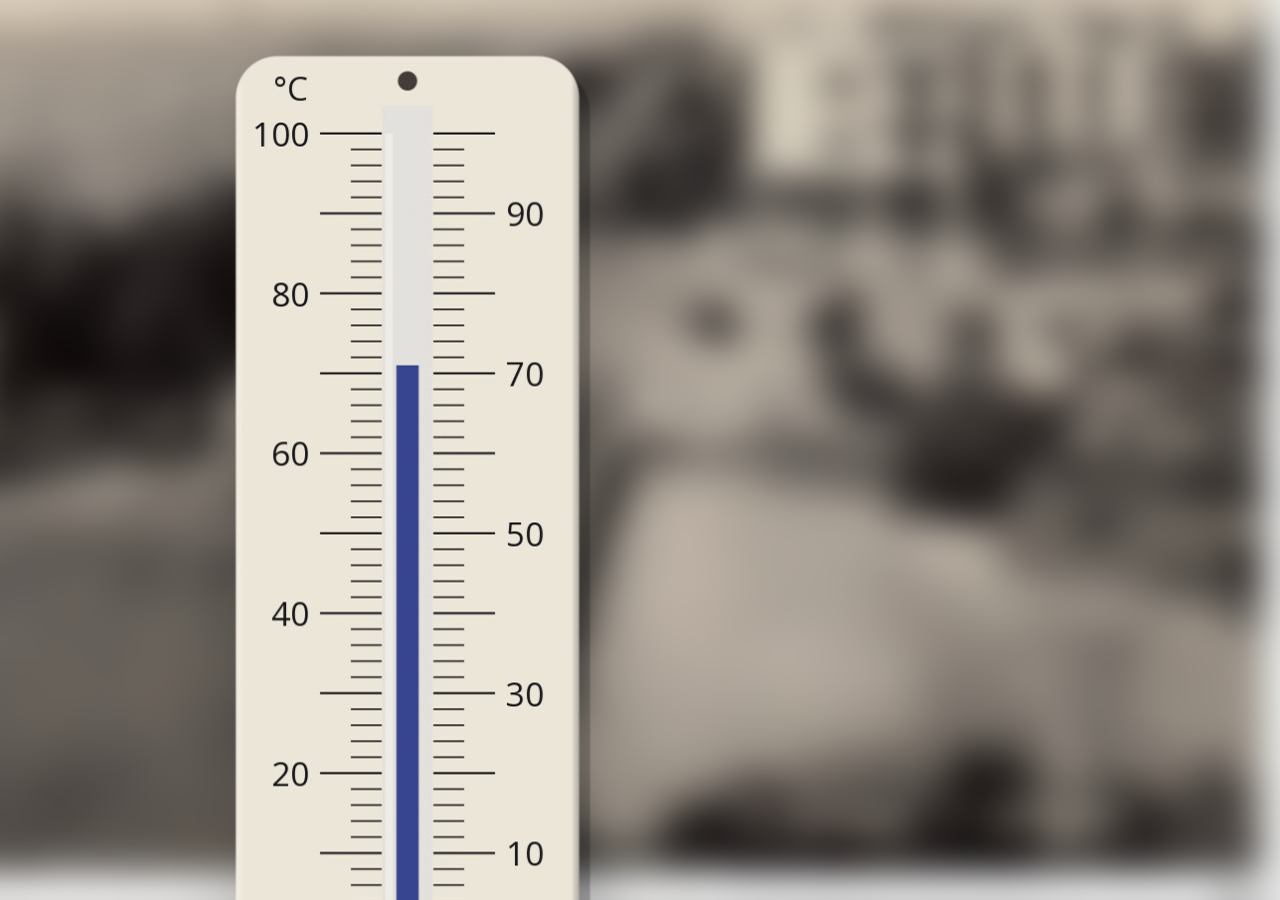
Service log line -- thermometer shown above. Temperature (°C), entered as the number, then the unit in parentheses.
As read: 71 (°C)
